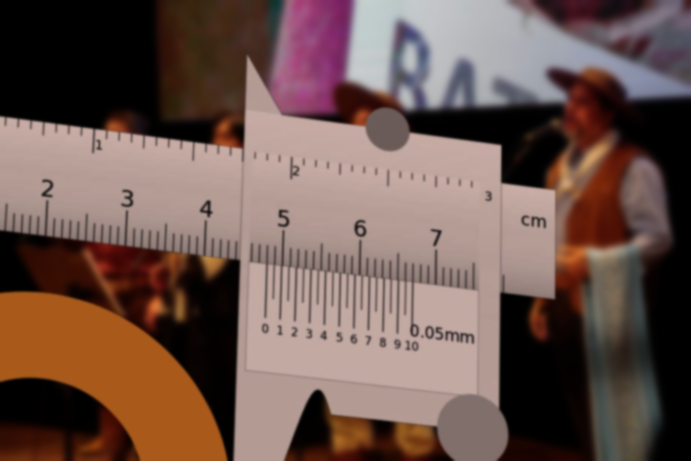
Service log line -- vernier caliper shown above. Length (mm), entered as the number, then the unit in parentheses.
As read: 48.0 (mm)
